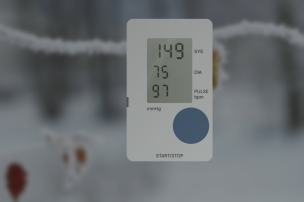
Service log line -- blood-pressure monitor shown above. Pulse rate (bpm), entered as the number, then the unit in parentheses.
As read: 97 (bpm)
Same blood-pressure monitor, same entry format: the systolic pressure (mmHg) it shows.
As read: 149 (mmHg)
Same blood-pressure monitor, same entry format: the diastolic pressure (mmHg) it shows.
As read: 75 (mmHg)
